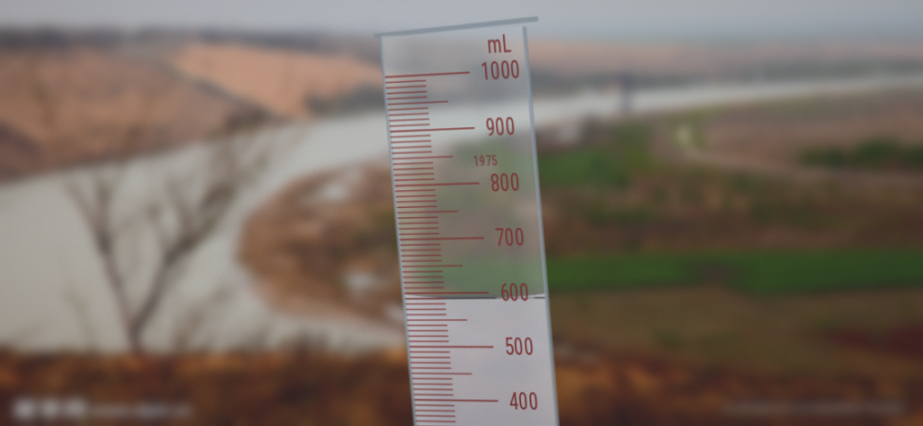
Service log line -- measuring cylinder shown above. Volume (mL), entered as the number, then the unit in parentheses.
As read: 590 (mL)
